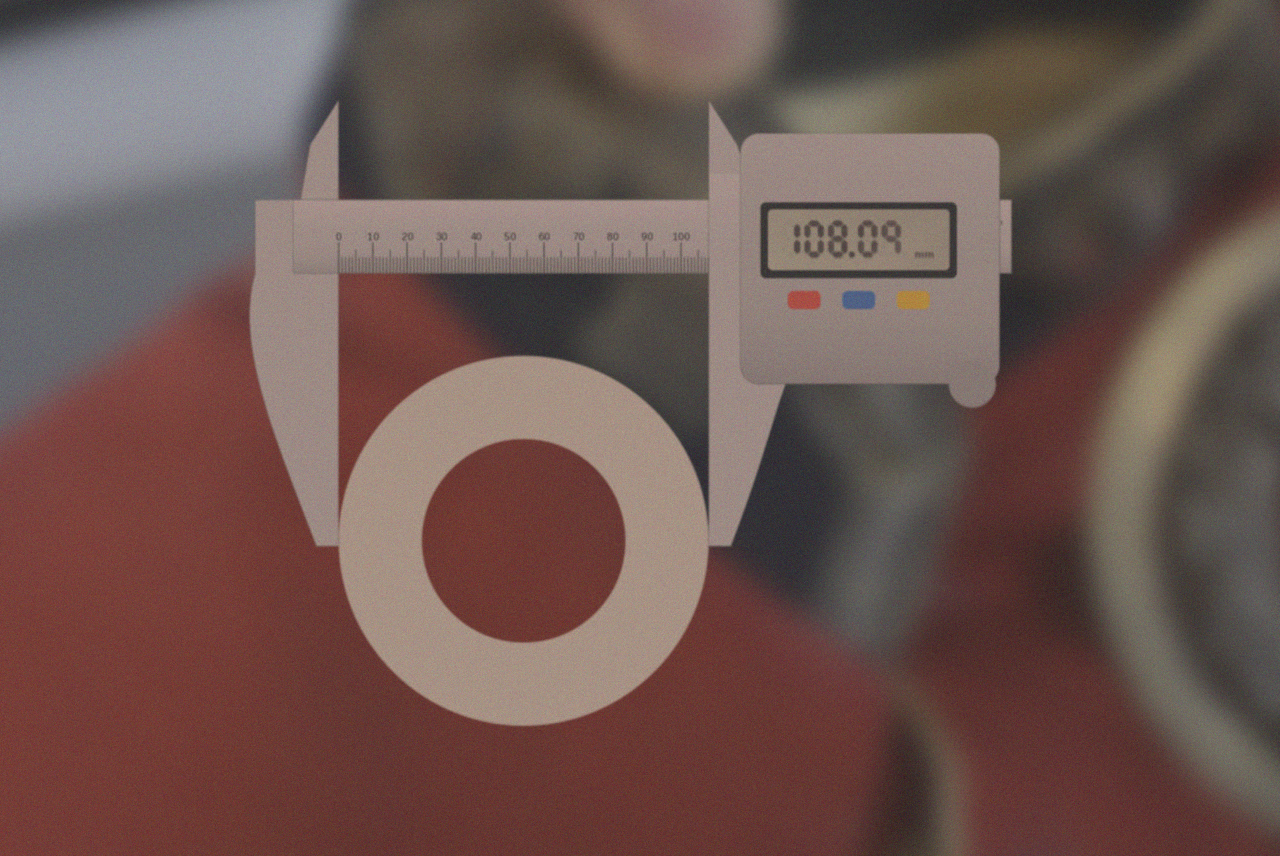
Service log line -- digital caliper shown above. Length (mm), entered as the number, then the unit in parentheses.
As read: 108.09 (mm)
